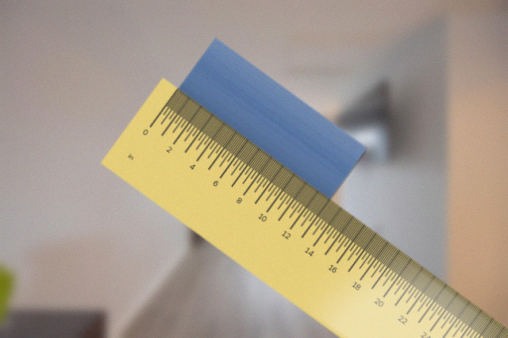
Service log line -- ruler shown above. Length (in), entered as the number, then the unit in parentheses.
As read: 13 (in)
